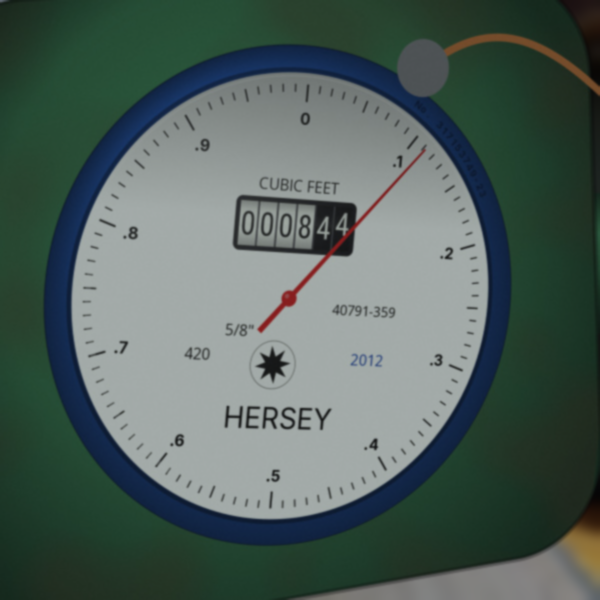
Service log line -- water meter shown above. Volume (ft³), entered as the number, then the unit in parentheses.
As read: 844.11 (ft³)
